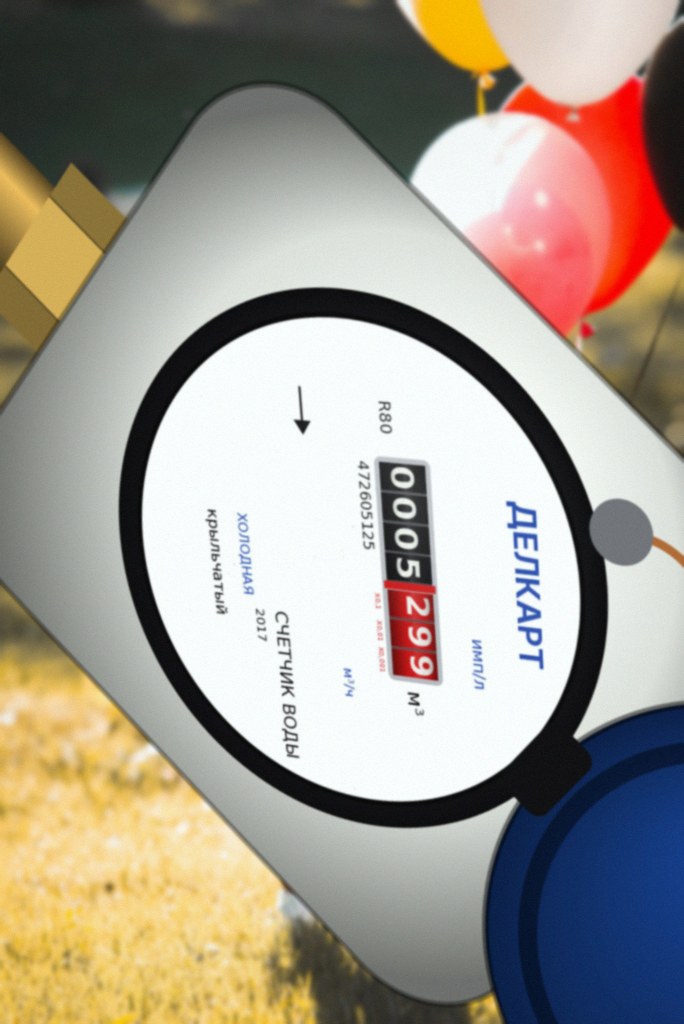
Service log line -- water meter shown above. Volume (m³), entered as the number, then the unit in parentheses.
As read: 5.299 (m³)
